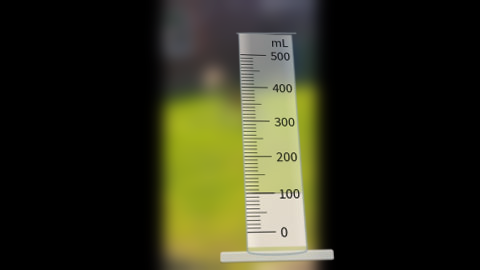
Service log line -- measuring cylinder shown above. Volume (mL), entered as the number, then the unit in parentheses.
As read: 100 (mL)
